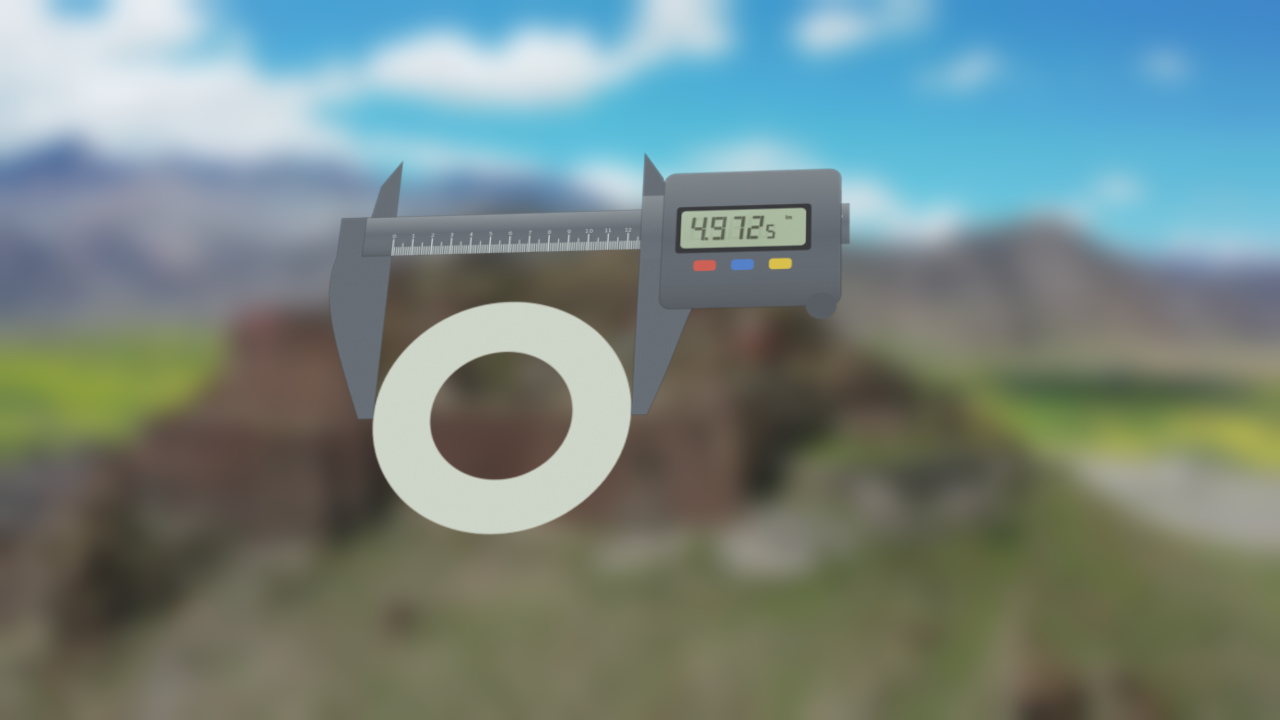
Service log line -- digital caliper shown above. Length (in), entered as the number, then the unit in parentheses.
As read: 4.9725 (in)
